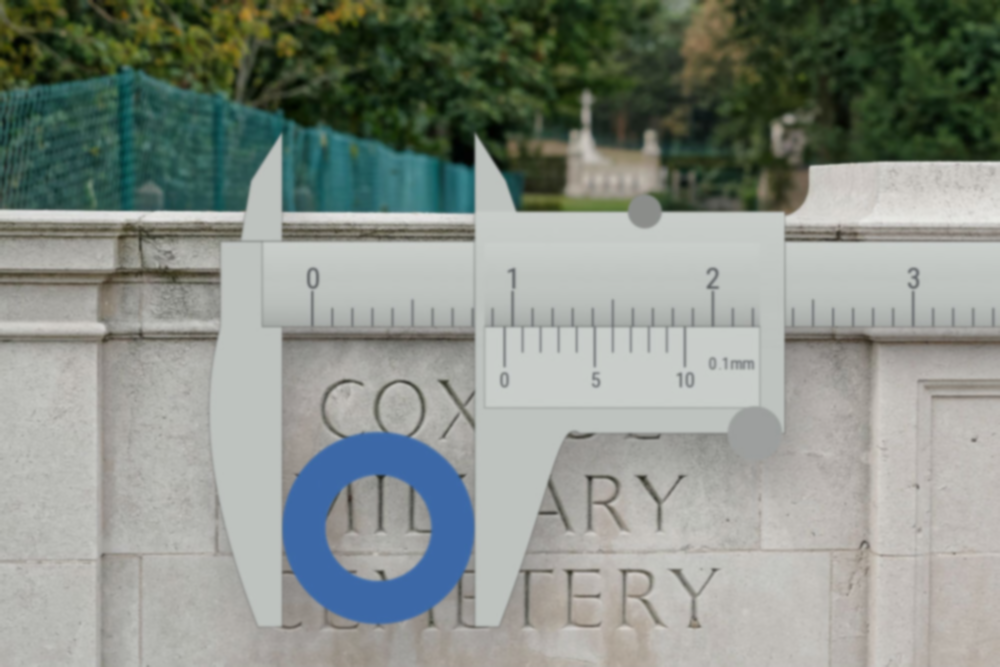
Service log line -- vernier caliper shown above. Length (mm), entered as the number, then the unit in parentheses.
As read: 9.6 (mm)
